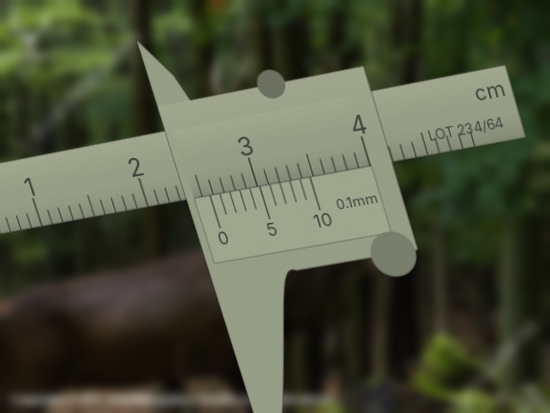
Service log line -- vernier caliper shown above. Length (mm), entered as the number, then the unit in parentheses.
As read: 25.7 (mm)
